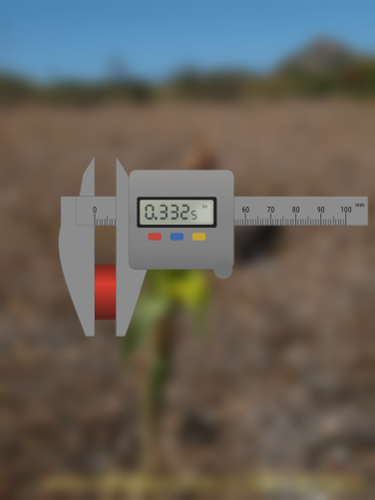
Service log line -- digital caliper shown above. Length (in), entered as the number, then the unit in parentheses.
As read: 0.3325 (in)
